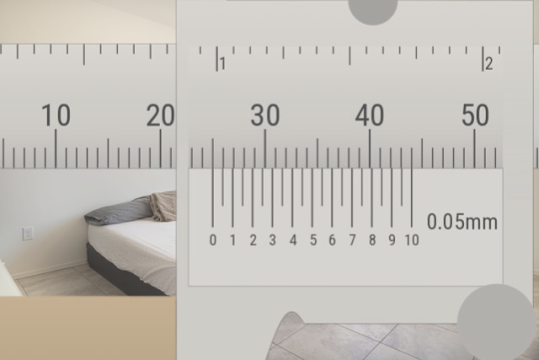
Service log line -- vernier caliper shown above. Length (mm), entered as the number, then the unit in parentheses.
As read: 25.0 (mm)
